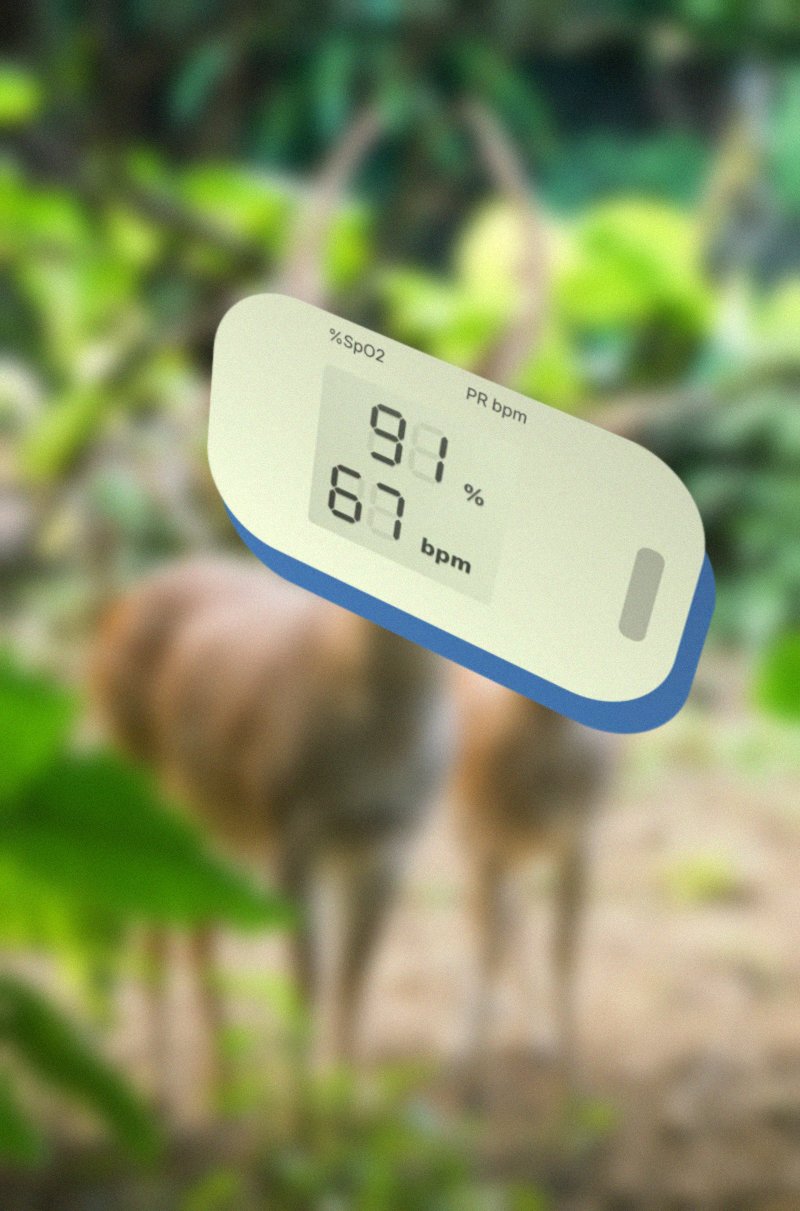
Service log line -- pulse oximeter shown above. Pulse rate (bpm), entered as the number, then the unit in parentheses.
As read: 67 (bpm)
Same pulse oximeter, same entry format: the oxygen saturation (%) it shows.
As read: 91 (%)
